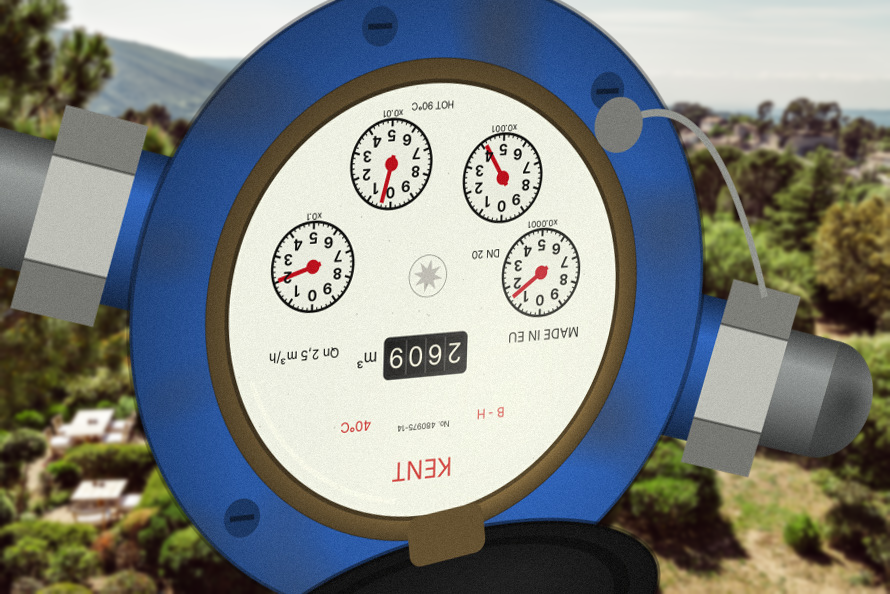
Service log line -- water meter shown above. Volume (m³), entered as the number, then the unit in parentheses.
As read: 2609.2041 (m³)
